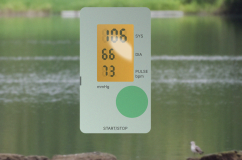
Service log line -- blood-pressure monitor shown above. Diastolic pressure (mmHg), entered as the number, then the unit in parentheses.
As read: 66 (mmHg)
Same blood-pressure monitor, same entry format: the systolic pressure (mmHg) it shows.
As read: 106 (mmHg)
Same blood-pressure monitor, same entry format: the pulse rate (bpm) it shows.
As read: 73 (bpm)
